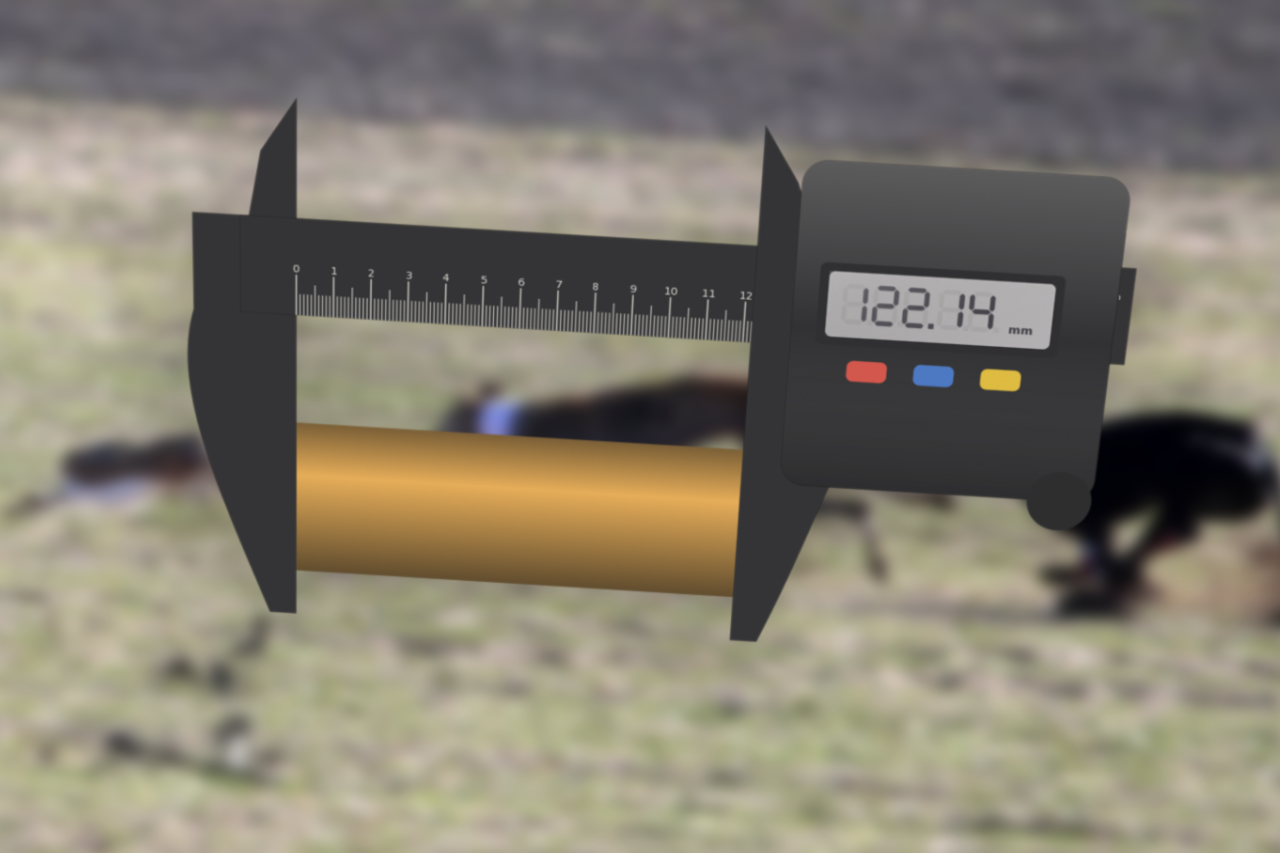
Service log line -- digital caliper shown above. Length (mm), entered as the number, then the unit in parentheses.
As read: 122.14 (mm)
